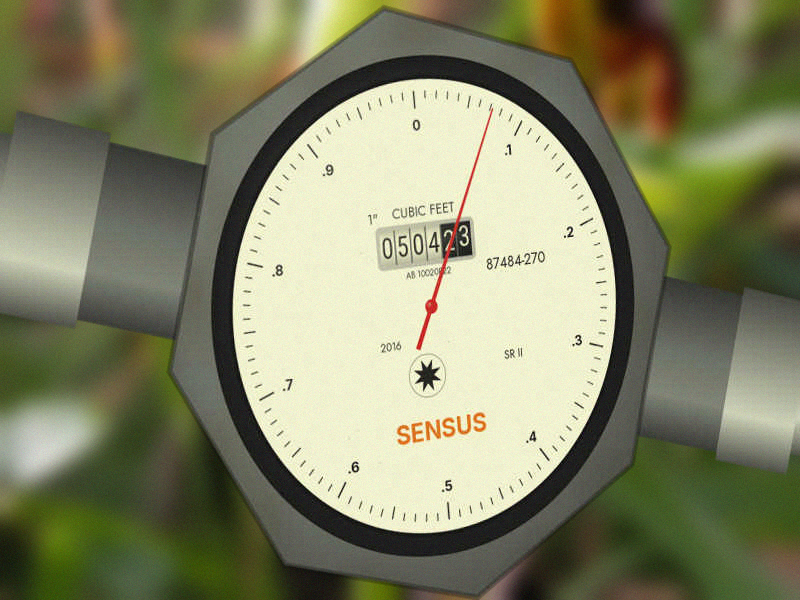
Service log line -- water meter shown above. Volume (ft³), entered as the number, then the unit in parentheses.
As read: 50423.07 (ft³)
